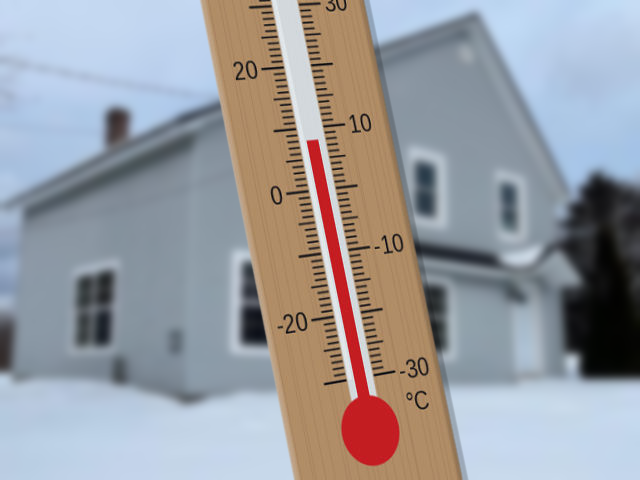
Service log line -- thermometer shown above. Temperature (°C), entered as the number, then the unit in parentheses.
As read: 8 (°C)
